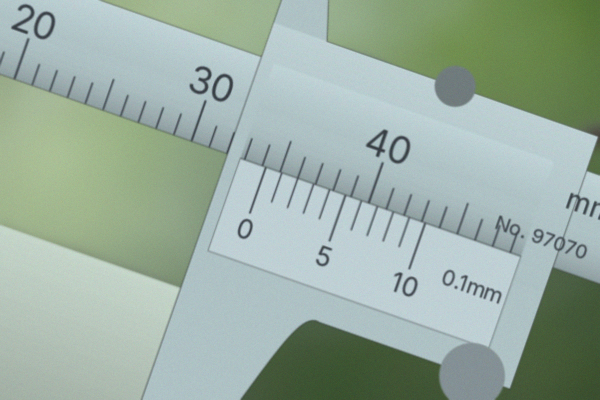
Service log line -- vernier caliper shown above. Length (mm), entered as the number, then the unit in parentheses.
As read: 34.2 (mm)
